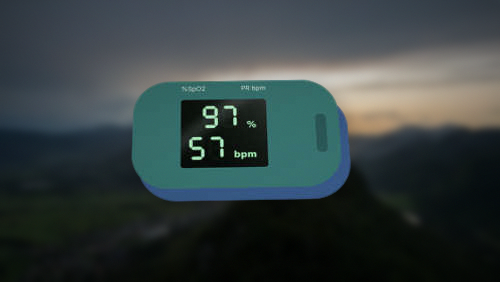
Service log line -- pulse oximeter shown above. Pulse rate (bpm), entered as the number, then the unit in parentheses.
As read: 57 (bpm)
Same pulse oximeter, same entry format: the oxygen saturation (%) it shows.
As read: 97 (%)
